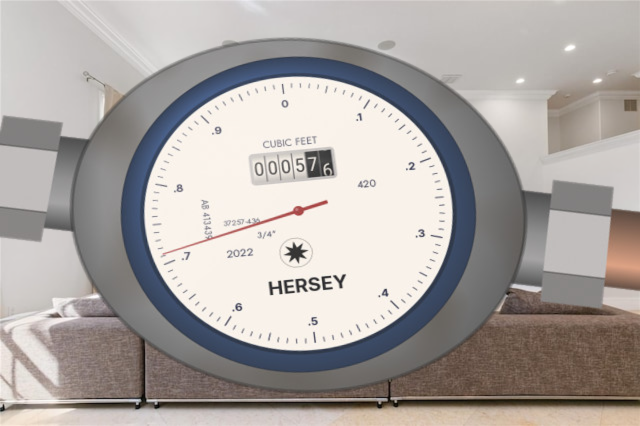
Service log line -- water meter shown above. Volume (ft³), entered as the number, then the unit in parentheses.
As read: 575.71 (ft³)
